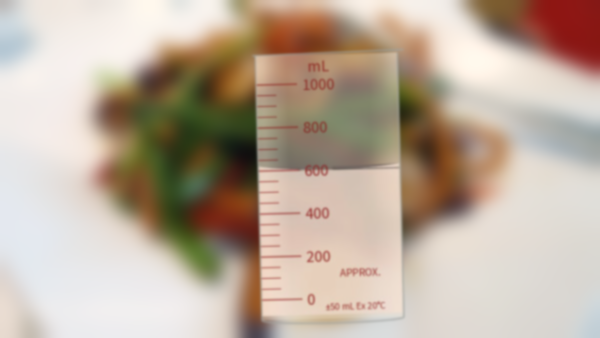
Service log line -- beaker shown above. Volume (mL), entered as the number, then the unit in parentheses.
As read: 600 (mL)
